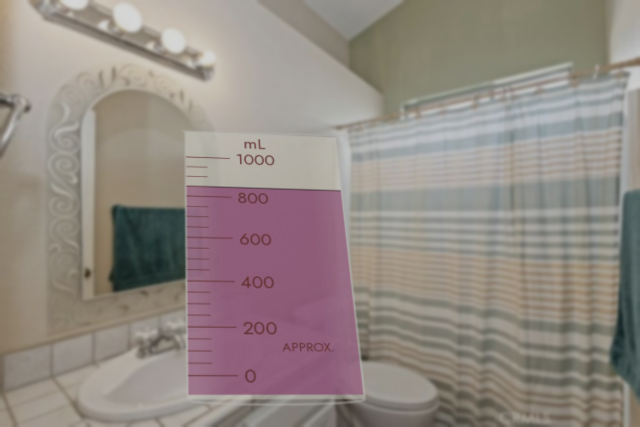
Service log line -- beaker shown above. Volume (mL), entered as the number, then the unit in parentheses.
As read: 850 (mL)
